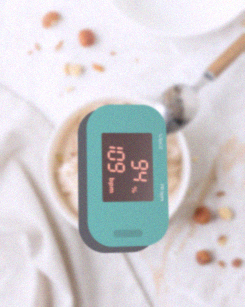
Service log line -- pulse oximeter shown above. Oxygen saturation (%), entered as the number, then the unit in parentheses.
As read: 94 (%)
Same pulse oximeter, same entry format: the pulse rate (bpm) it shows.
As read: 109 (bpm)
